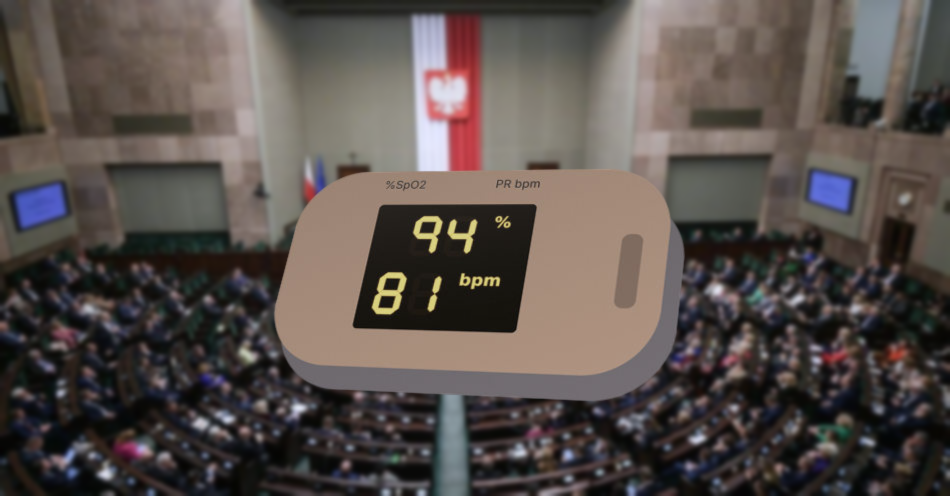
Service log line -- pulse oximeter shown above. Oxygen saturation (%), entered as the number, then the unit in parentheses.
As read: 94 (%)
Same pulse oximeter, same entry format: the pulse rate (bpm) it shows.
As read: 81 (bpm)
